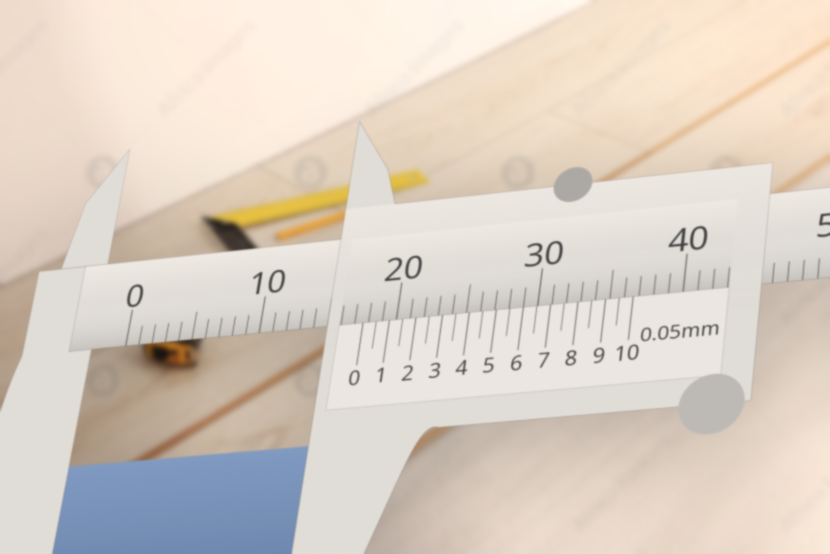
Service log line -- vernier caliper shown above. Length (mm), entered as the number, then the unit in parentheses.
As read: 17.6 (mm)
